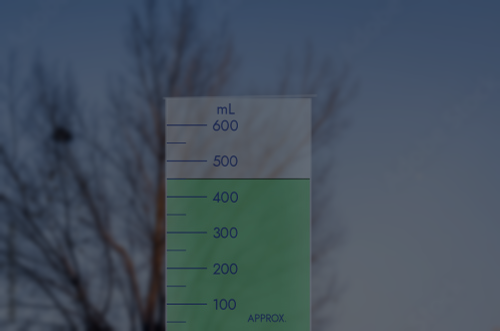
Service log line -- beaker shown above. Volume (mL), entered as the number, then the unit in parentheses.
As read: 450 (mL)
